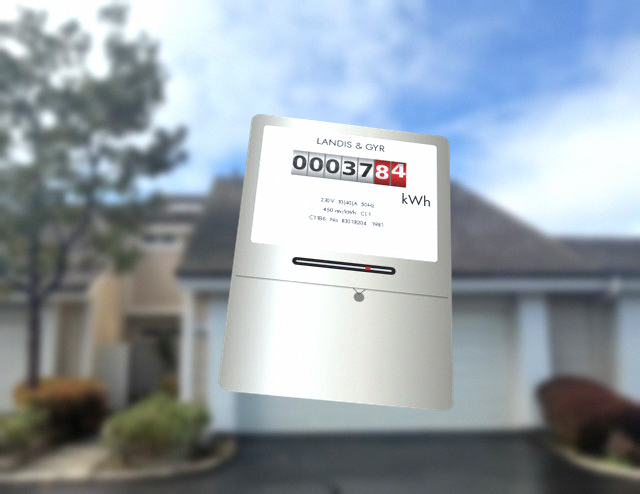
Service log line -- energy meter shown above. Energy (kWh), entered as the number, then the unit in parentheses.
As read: 37.84 (kWh)
